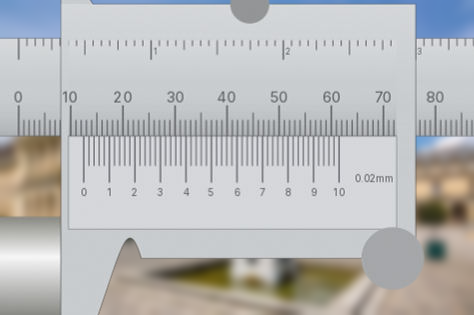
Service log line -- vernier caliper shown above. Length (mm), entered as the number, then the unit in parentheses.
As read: 12.5 (mm)
